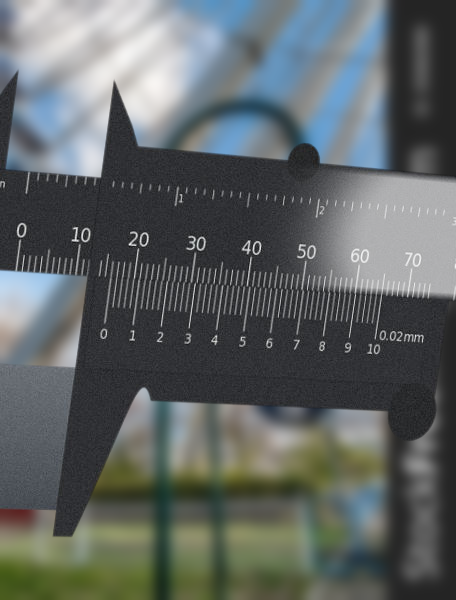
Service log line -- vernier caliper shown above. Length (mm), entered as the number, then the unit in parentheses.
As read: 16.0 (mm)
